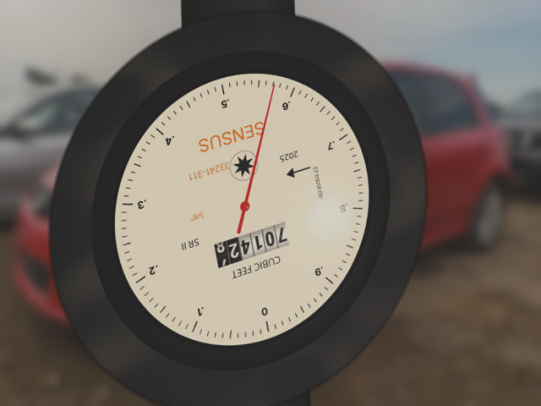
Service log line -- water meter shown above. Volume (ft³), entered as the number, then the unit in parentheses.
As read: 701427.57 (ft³)
